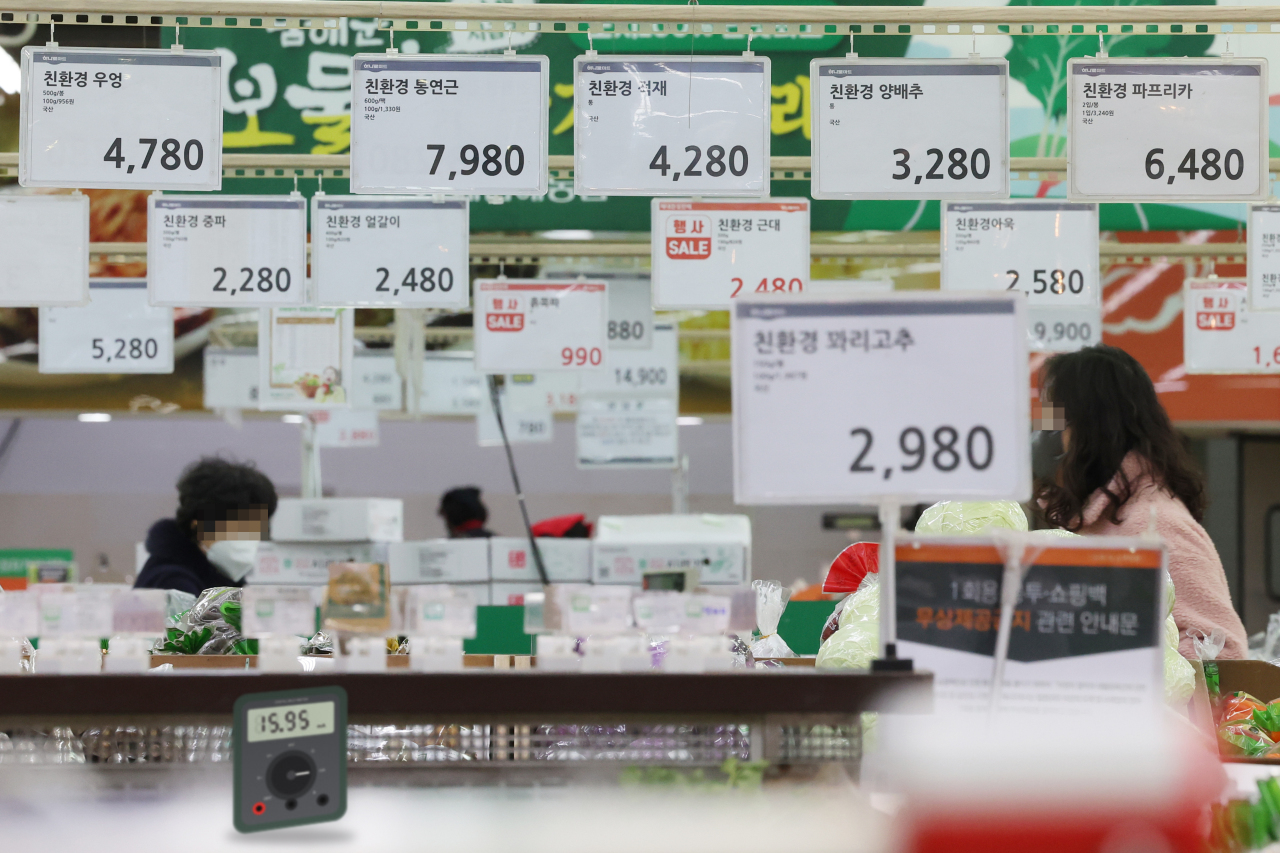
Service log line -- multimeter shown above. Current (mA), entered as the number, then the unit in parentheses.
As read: 15.95 (mA)
